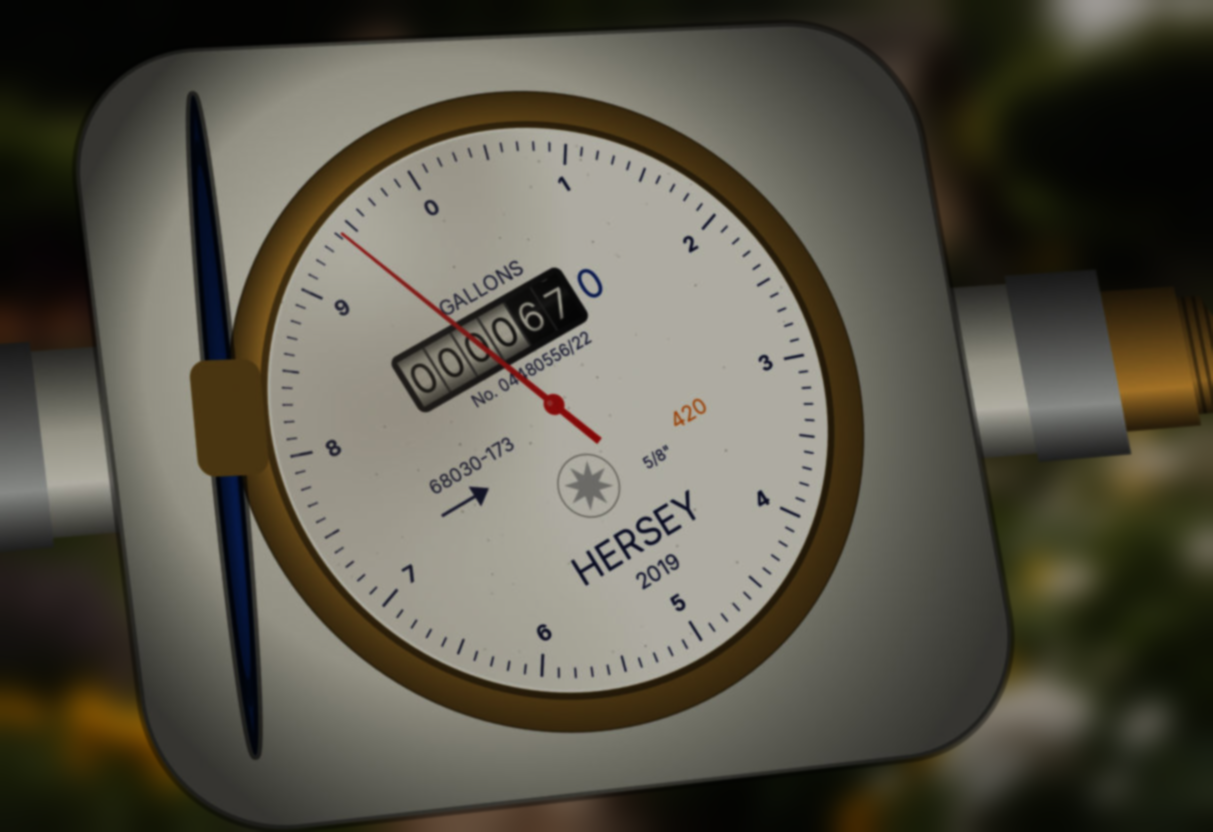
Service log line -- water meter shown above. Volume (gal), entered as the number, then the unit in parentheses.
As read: 669.4 (gal)
